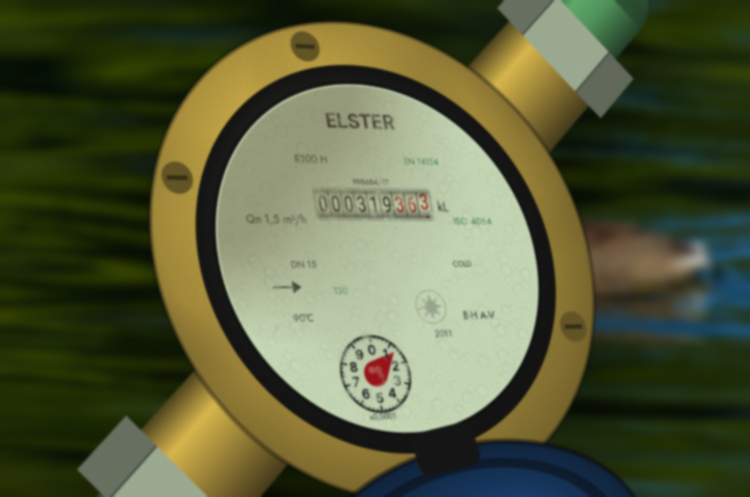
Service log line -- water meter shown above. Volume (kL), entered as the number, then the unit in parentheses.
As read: 319.3631 (kL)
